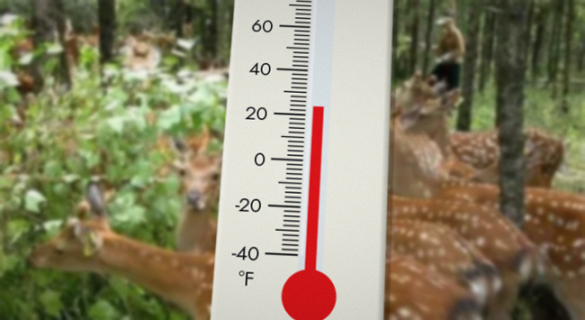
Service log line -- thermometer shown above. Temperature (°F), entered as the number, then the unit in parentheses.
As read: 24 (°F)
